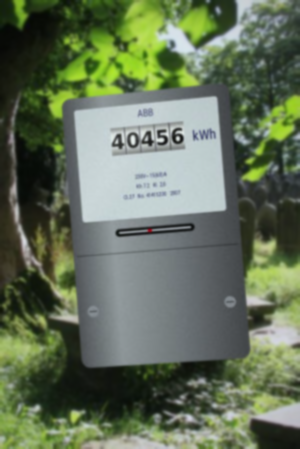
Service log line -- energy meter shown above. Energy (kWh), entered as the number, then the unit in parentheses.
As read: 40456 (kWh)
